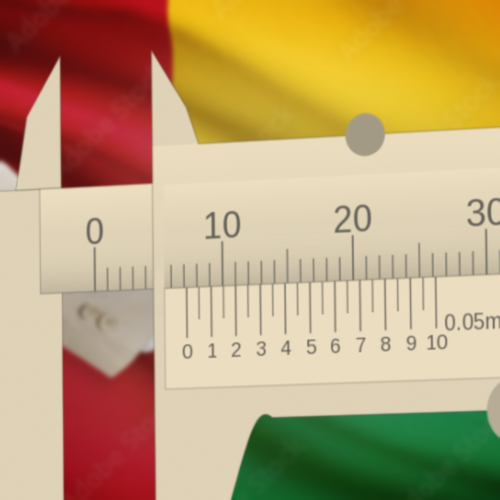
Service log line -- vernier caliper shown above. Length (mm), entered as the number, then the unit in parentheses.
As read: 7.2 (mm)
